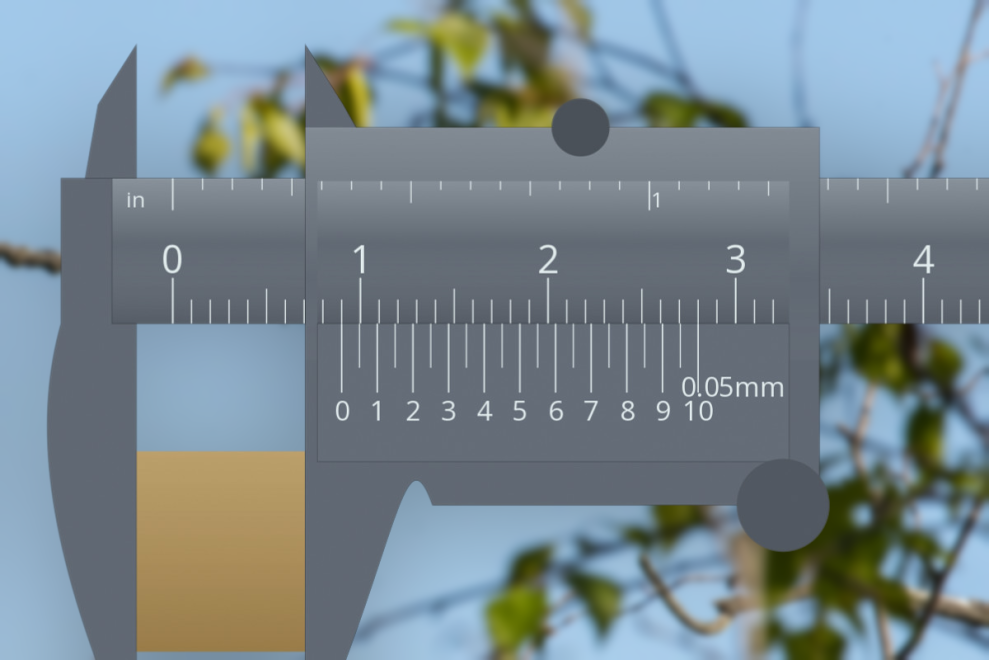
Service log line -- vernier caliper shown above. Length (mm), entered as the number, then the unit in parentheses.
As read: 9.0 (mm)
